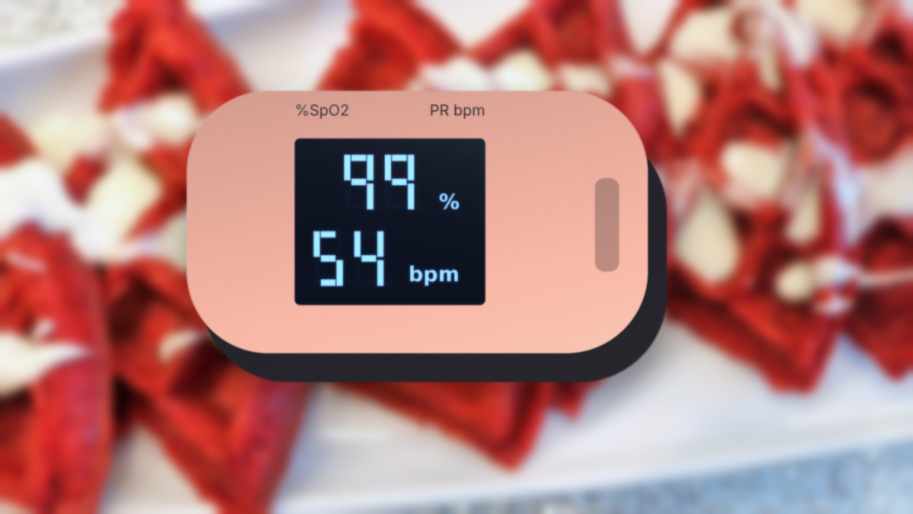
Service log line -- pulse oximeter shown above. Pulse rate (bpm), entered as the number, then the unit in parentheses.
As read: 54 (bpm)
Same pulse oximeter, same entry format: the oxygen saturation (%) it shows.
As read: 99 (%)
